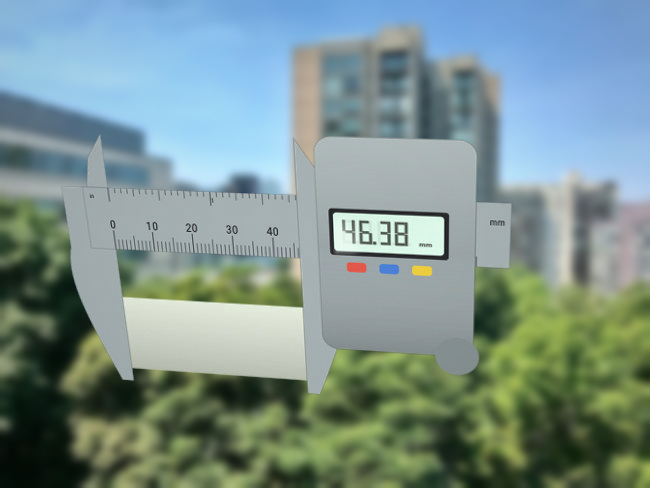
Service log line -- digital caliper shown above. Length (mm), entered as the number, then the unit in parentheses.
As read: 46.38 (mm)
